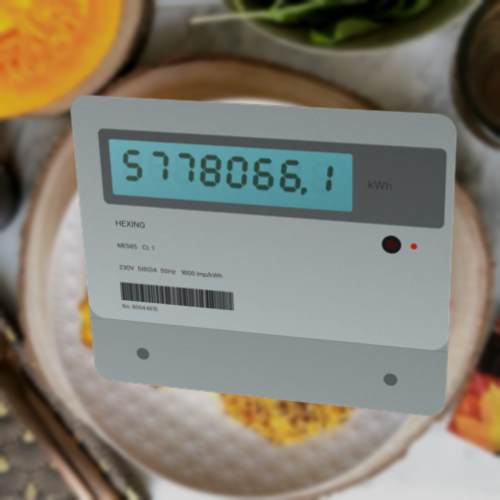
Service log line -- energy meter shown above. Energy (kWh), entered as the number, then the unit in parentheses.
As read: 5778066.1 (kWh)
